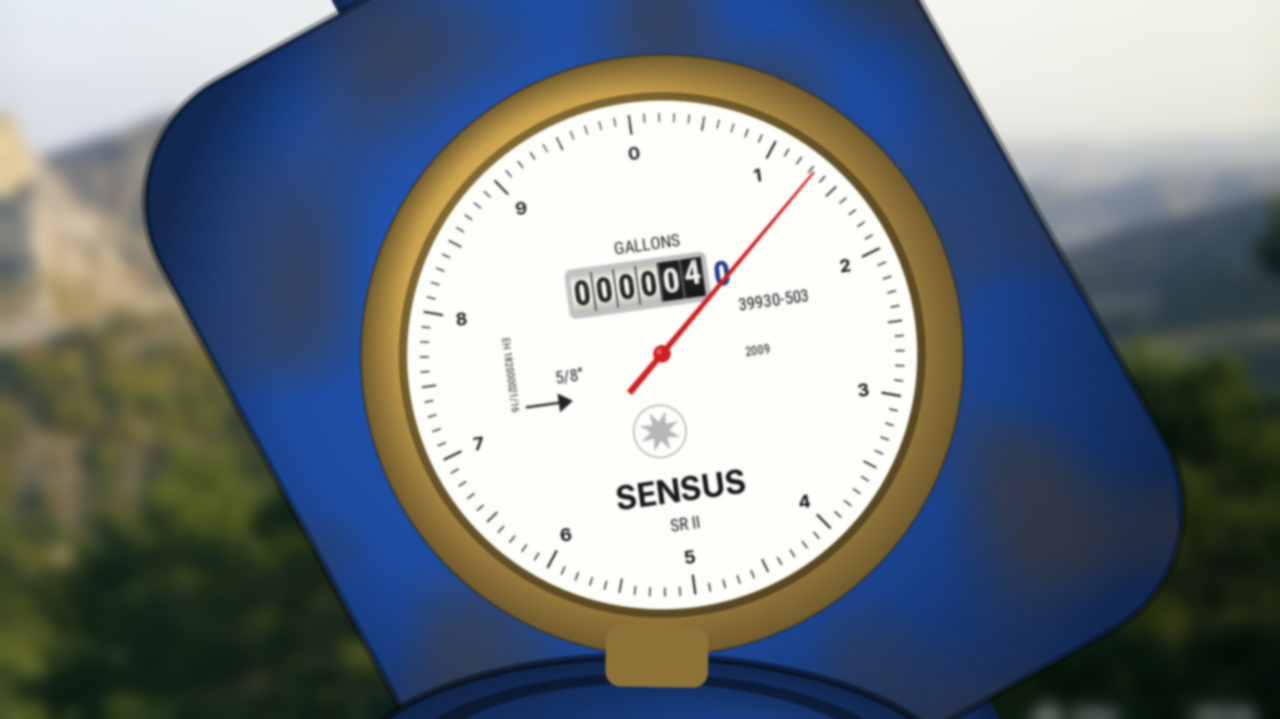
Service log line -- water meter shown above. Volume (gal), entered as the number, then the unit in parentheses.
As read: 41.3 (gal)
